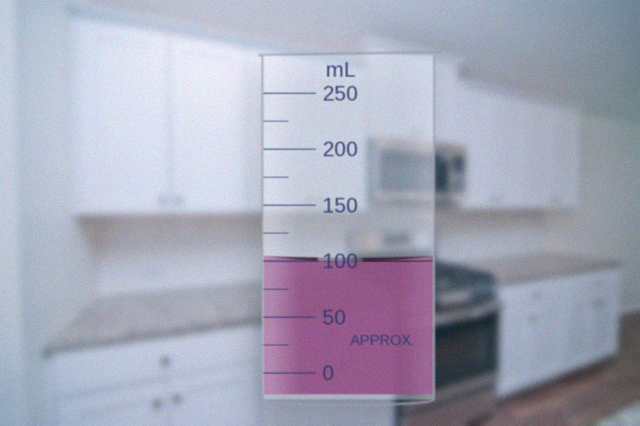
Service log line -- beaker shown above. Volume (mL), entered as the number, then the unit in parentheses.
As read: 100 (mL)
